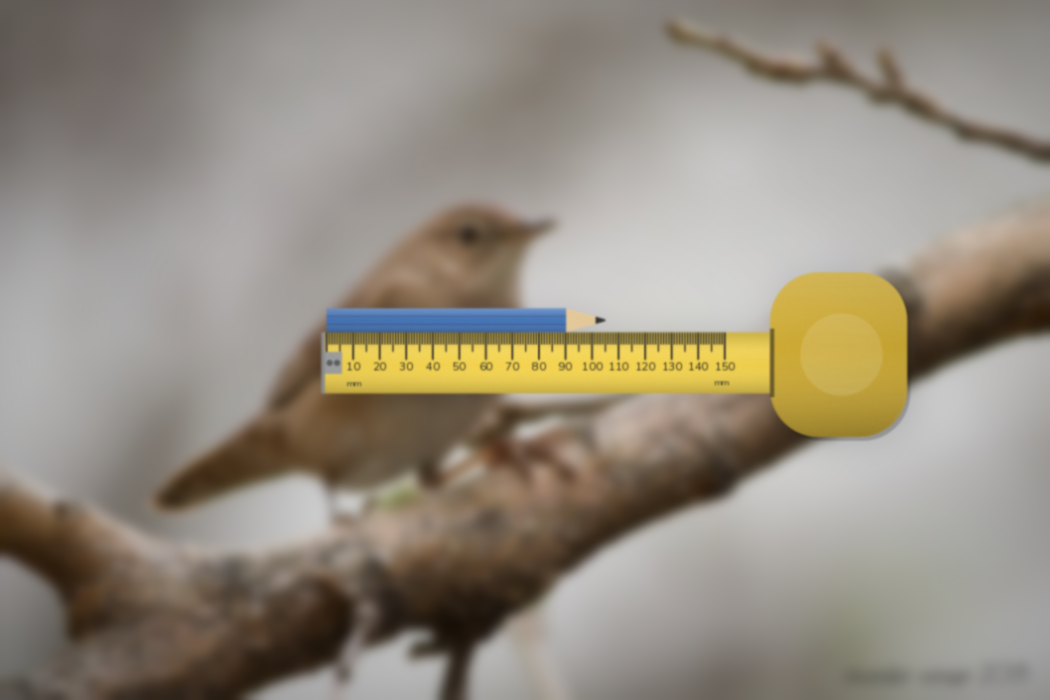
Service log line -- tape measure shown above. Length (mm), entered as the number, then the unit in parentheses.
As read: 105 (mm)
